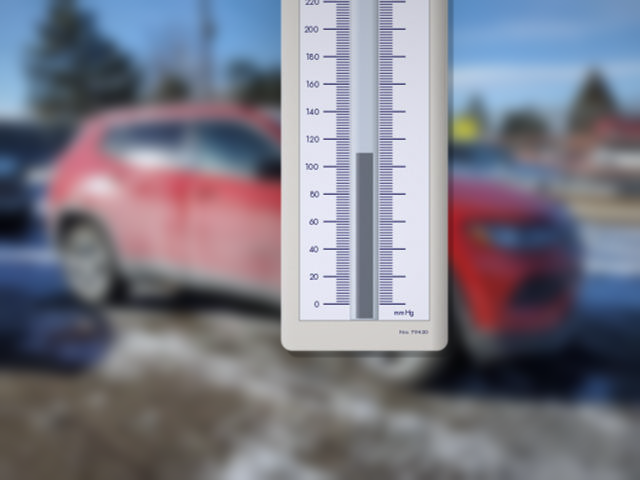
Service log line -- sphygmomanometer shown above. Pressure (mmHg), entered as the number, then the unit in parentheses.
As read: 110 (mmHg)
